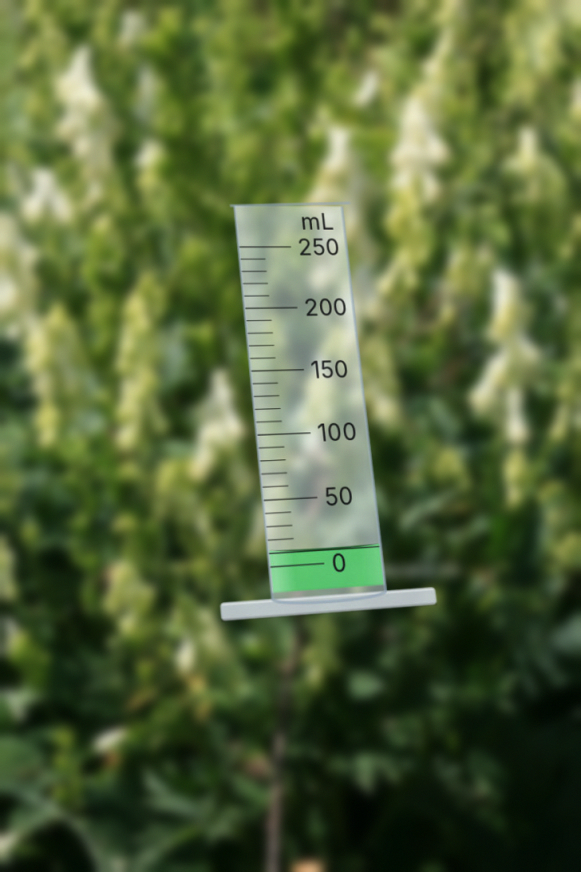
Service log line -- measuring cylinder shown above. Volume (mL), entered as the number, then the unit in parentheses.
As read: 10 (mL)
